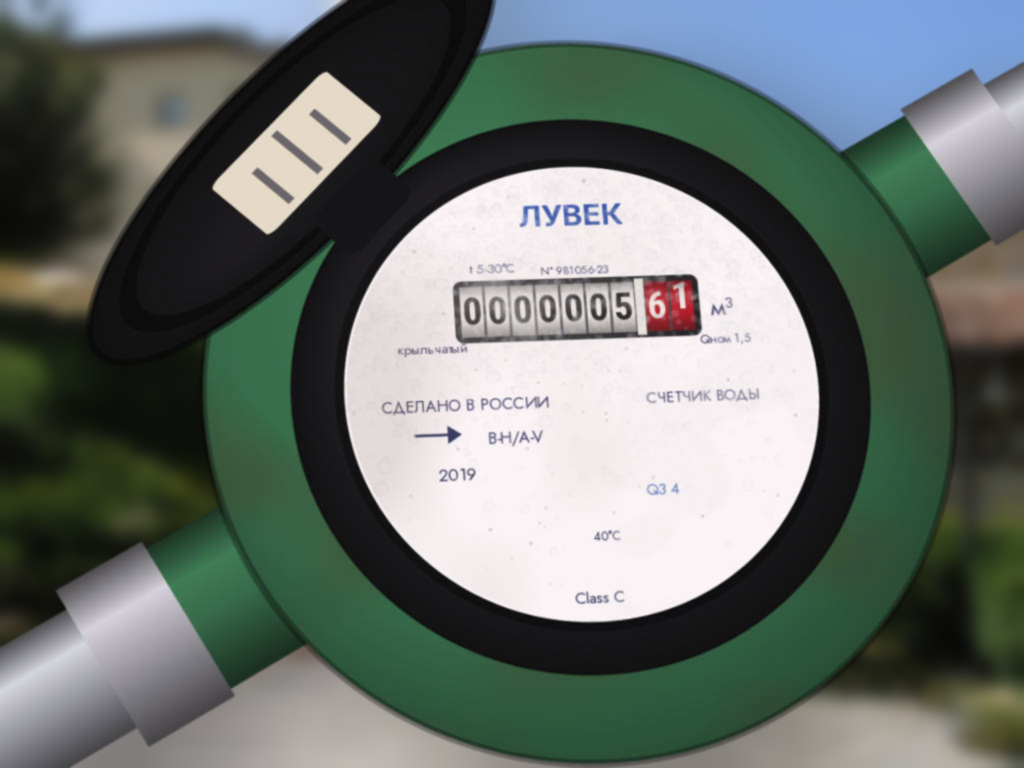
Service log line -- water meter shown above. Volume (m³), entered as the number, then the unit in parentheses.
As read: 5.61 (m³)
